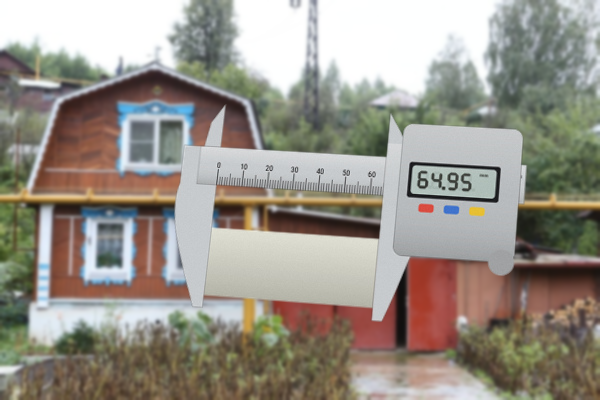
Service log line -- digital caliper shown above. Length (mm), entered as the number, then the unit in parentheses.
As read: 64.95 (mm)
